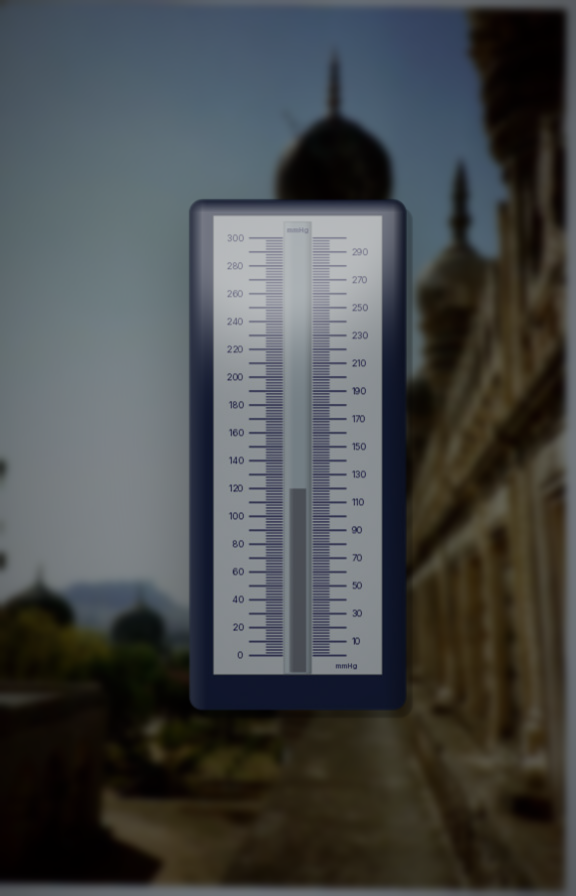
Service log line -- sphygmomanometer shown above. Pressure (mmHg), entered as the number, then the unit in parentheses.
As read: 120 (mmHg)
